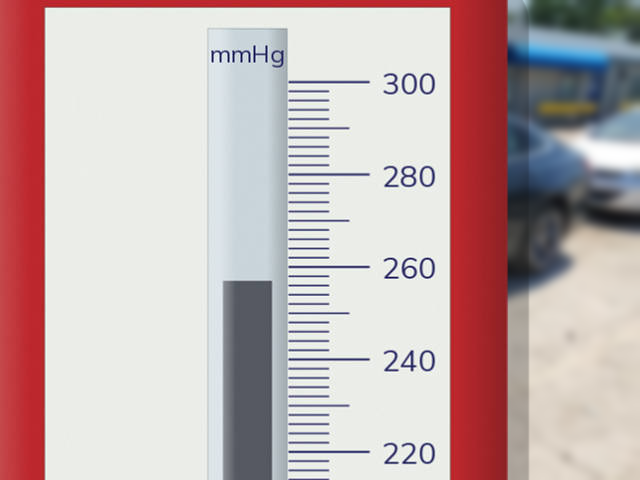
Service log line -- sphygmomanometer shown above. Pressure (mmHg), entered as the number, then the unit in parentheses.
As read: 257 (mmHg)
